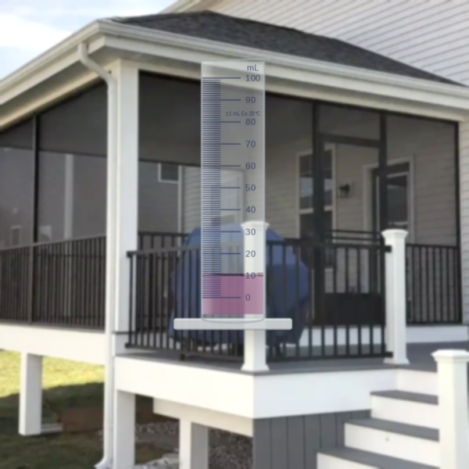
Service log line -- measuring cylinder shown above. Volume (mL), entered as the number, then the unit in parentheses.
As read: 10 (mL)
